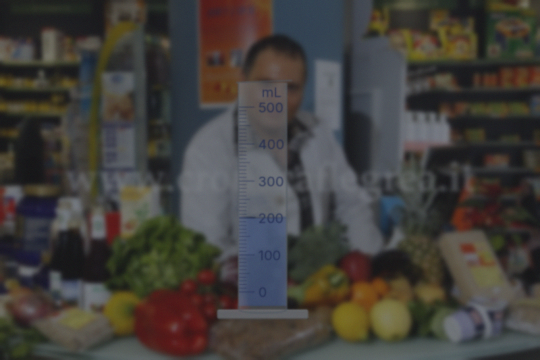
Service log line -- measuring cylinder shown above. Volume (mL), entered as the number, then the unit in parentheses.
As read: 200 (mL)
